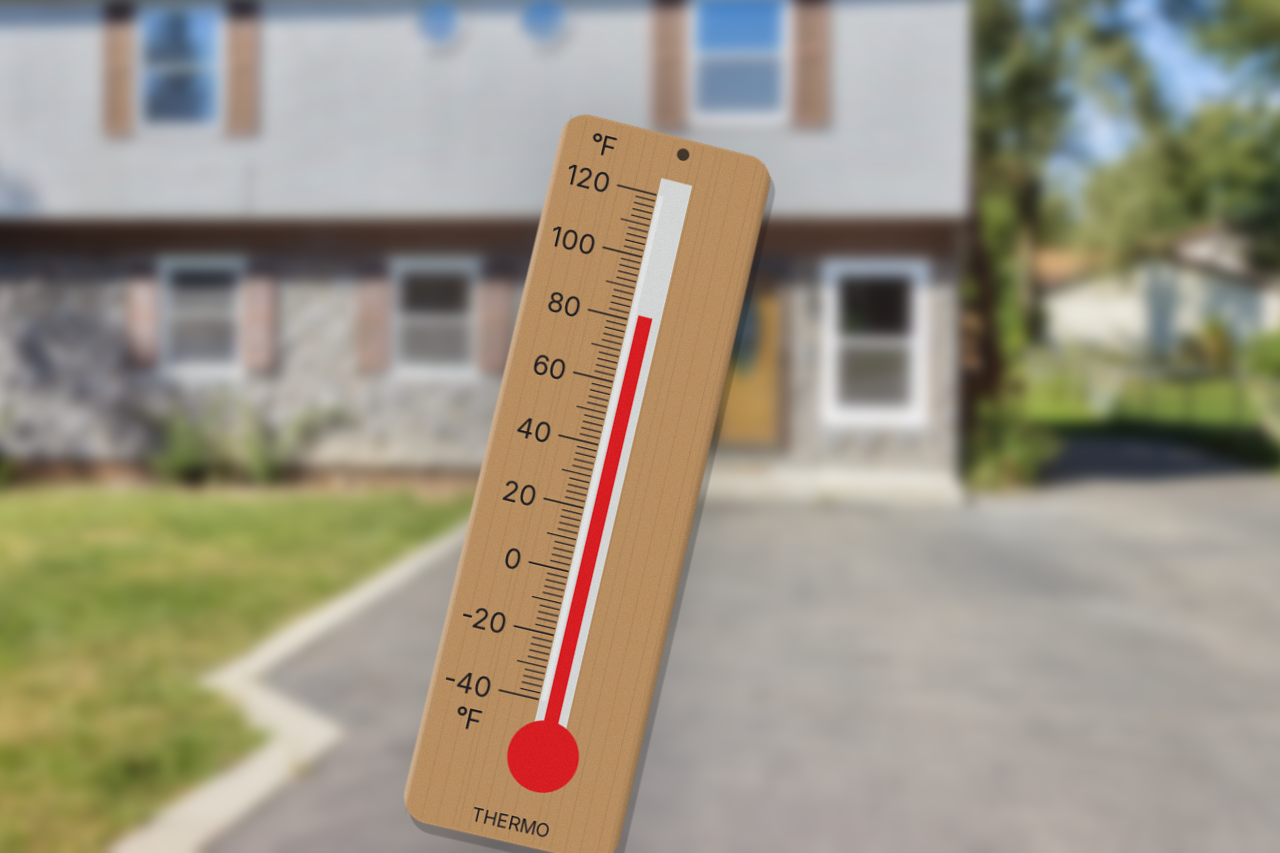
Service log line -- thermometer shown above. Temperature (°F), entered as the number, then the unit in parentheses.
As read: 82 (°F)
